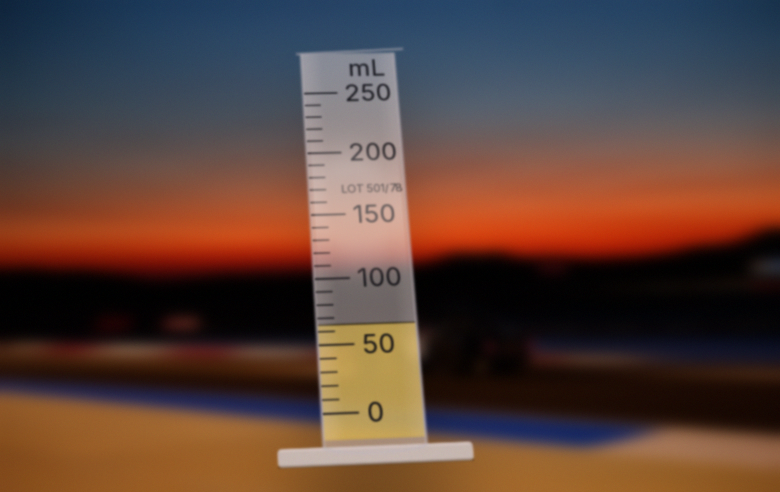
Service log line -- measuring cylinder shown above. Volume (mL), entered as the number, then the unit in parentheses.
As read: 65 (mL)
